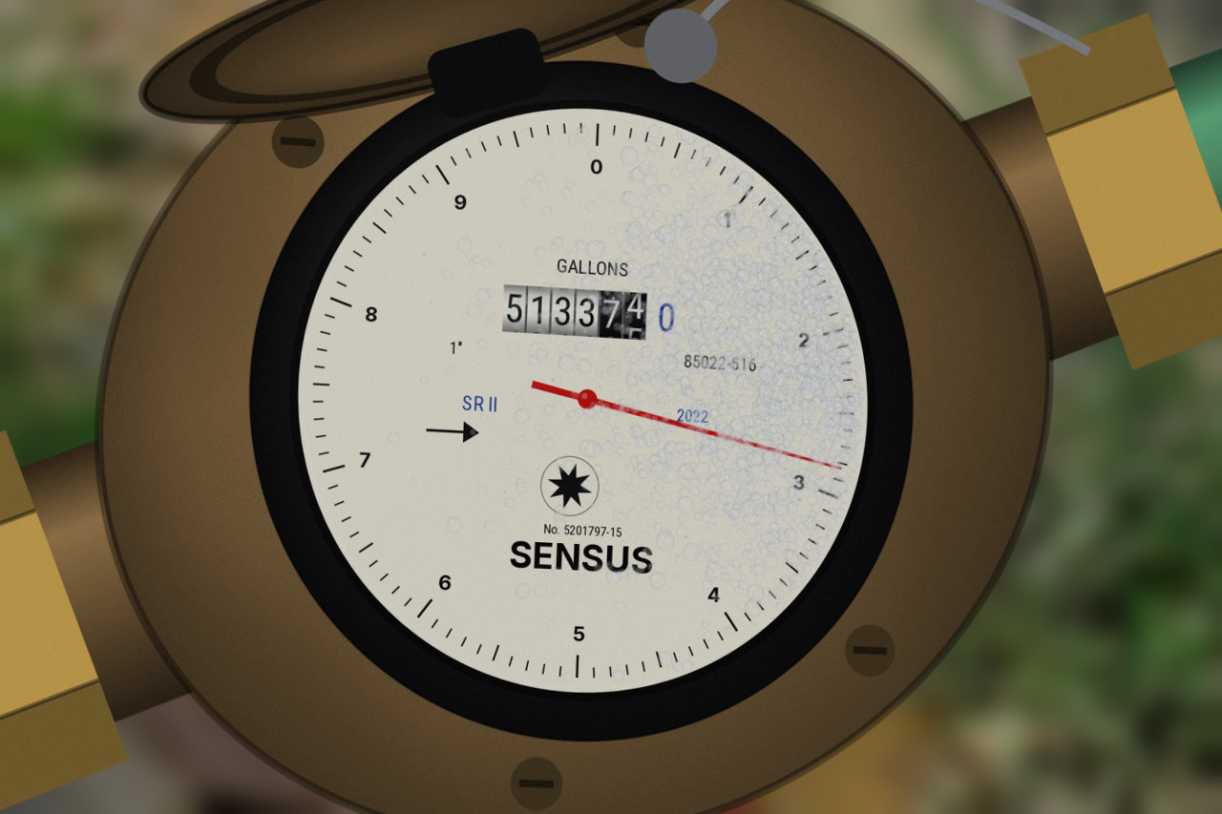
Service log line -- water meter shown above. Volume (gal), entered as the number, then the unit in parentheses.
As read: 5133742.8 (gal)
